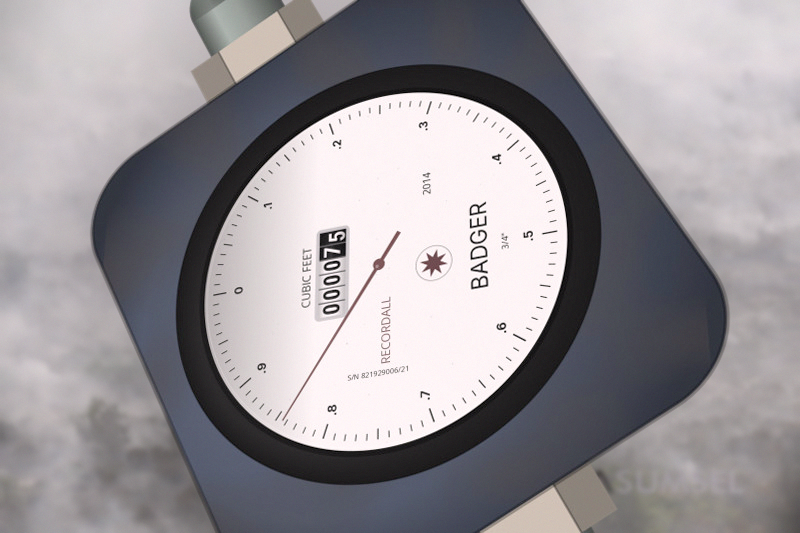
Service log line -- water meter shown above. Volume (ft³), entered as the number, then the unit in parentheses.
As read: 74.84 (ft³)
